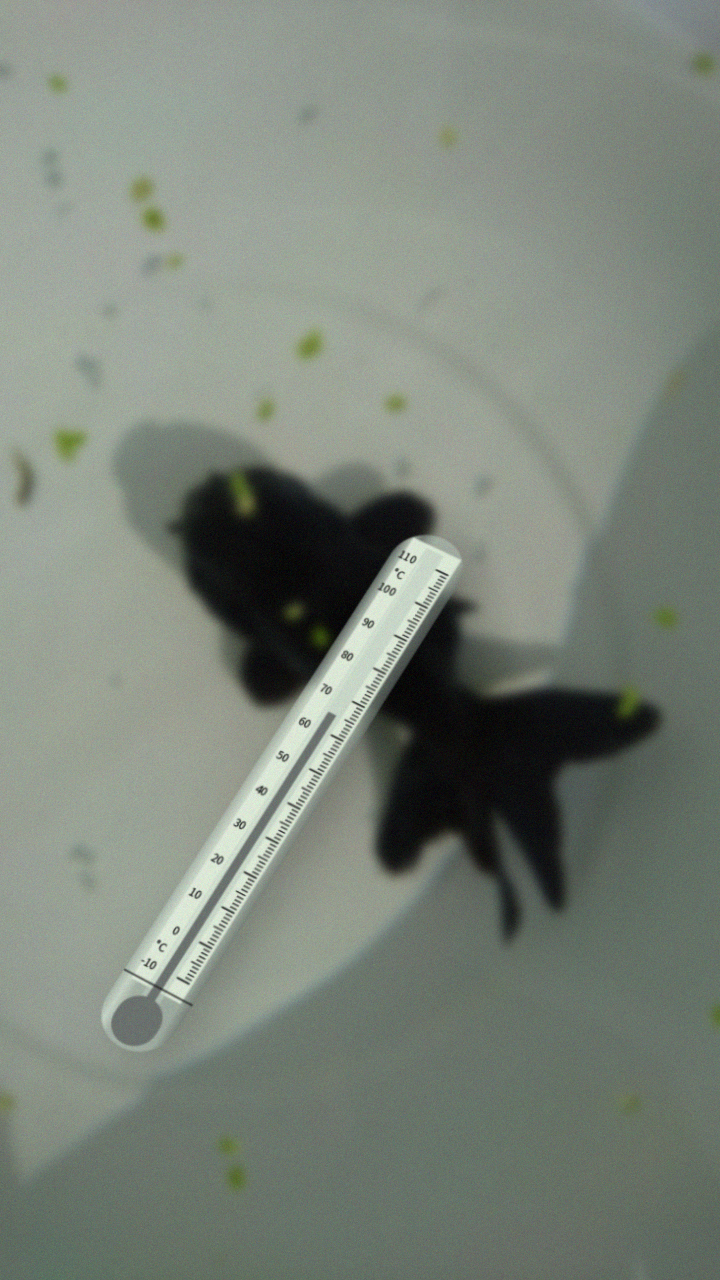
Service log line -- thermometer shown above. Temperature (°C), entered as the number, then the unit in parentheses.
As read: 65 (°C)
